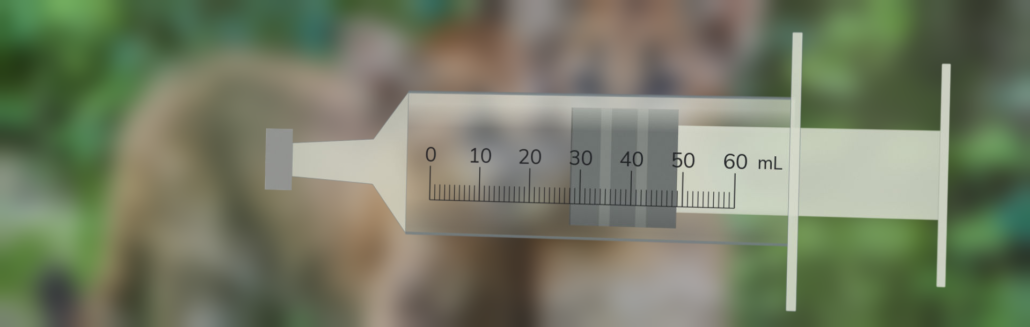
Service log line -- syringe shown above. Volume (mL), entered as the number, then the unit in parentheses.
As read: 28 (mL)
